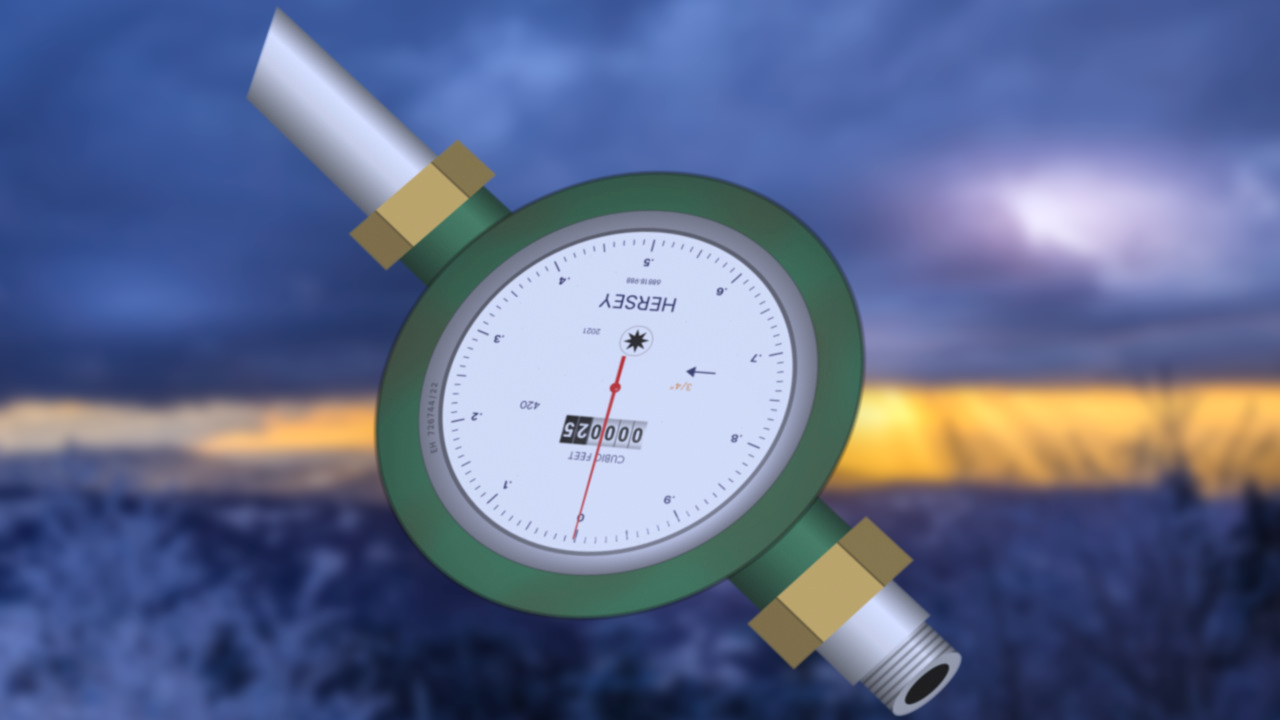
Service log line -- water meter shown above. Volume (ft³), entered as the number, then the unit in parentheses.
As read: 25.00 (ft³)
